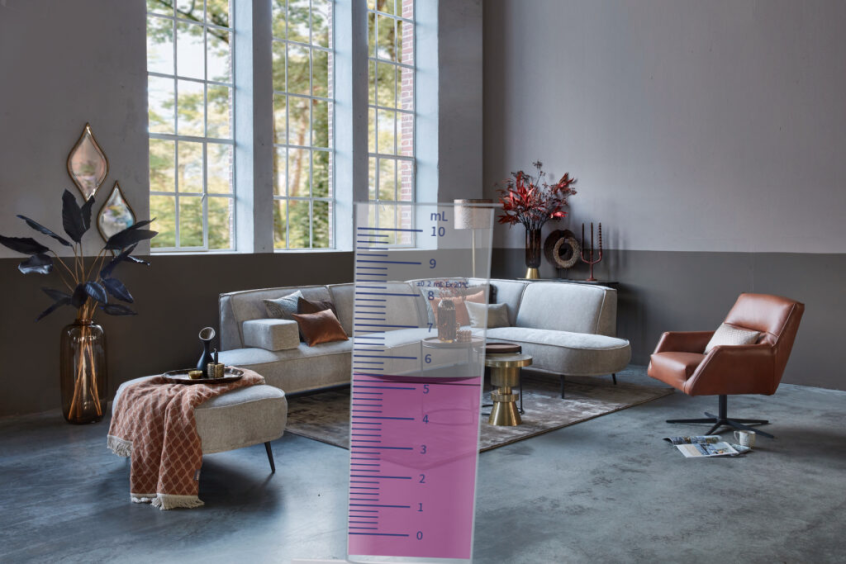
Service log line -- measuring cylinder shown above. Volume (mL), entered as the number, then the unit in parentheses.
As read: 5.2 (mL)
